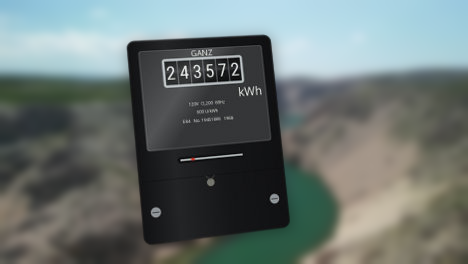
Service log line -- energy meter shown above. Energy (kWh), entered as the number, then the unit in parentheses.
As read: 243572 (kWh)
